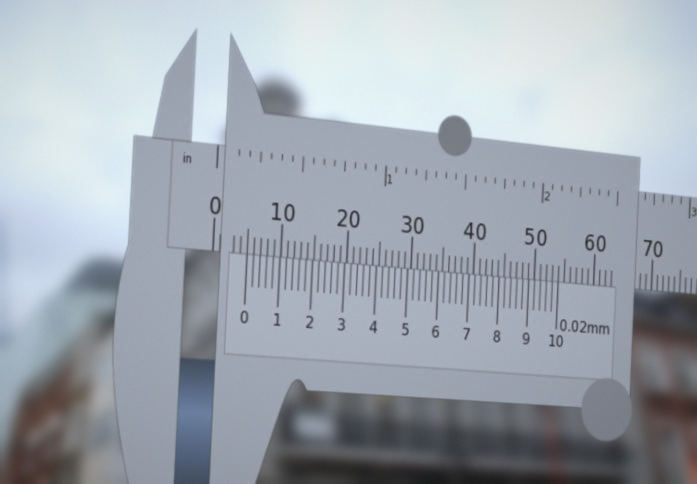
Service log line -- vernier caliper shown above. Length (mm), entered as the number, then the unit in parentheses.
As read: 5.0 (mm)
